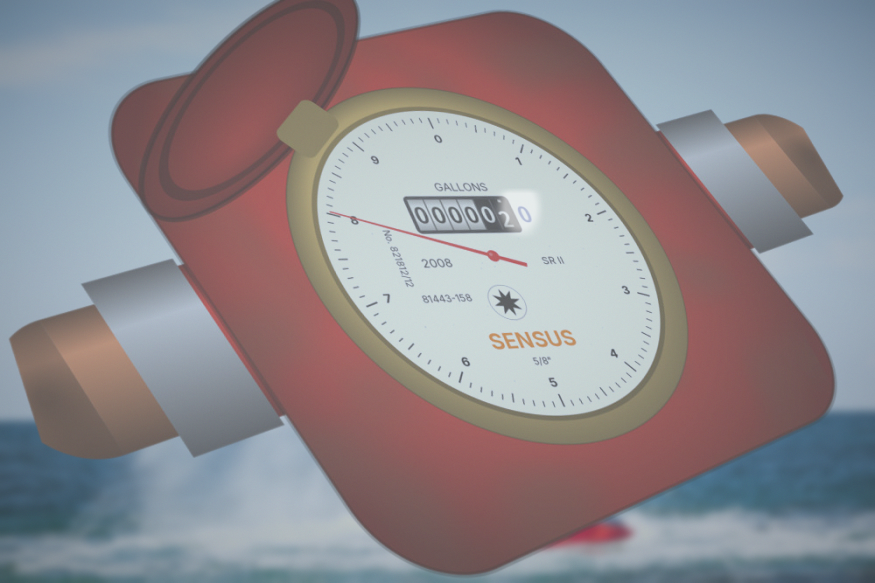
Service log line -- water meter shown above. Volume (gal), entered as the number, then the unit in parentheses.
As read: 18.0 (gal)
